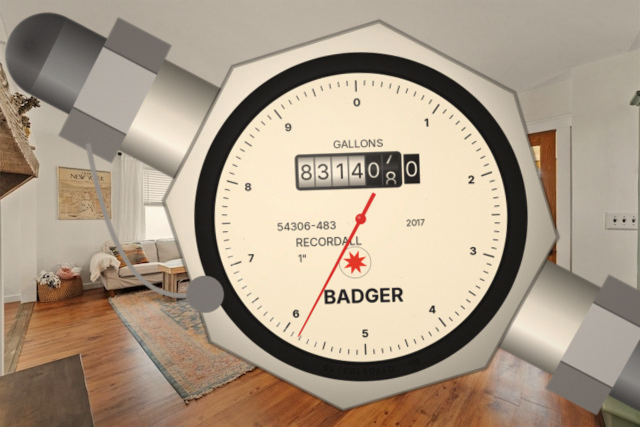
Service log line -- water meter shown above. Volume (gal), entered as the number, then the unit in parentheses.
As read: 8314075.8 (gal)
